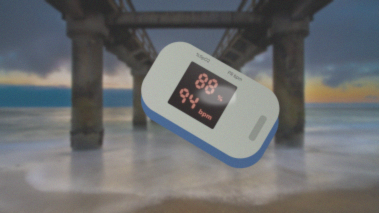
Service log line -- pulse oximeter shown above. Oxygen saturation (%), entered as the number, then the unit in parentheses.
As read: 88 (%)
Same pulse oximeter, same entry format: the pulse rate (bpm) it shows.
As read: 94 (bpm)
